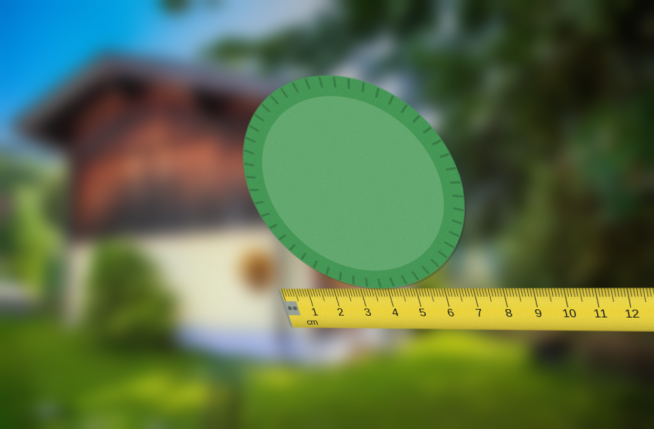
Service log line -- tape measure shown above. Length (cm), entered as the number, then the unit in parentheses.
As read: 7.5 (cm)
